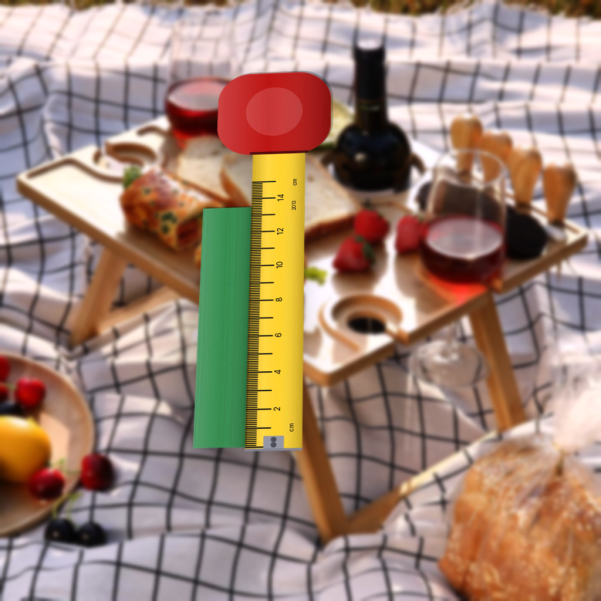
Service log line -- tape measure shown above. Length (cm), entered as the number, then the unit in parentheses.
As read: 13.5 (cm)
